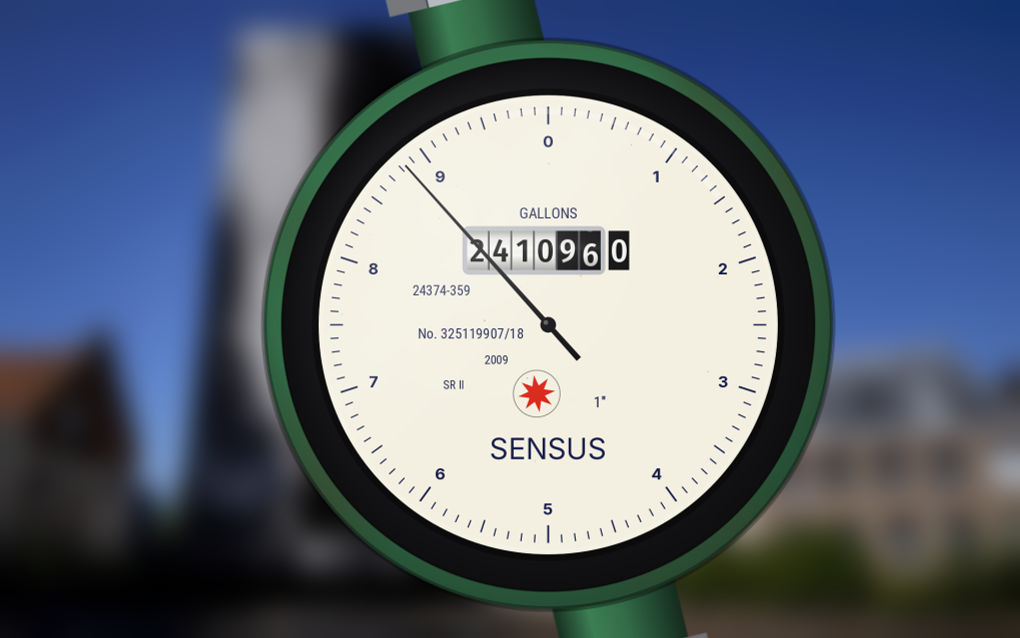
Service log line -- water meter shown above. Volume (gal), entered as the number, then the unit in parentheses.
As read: 2410958.8 (gal)
